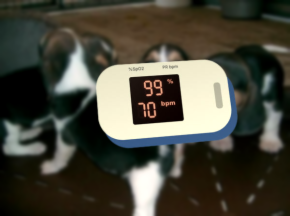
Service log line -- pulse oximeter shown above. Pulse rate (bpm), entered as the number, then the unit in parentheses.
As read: 70 (bpm)
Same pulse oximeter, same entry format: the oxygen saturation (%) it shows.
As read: 99 (%)
